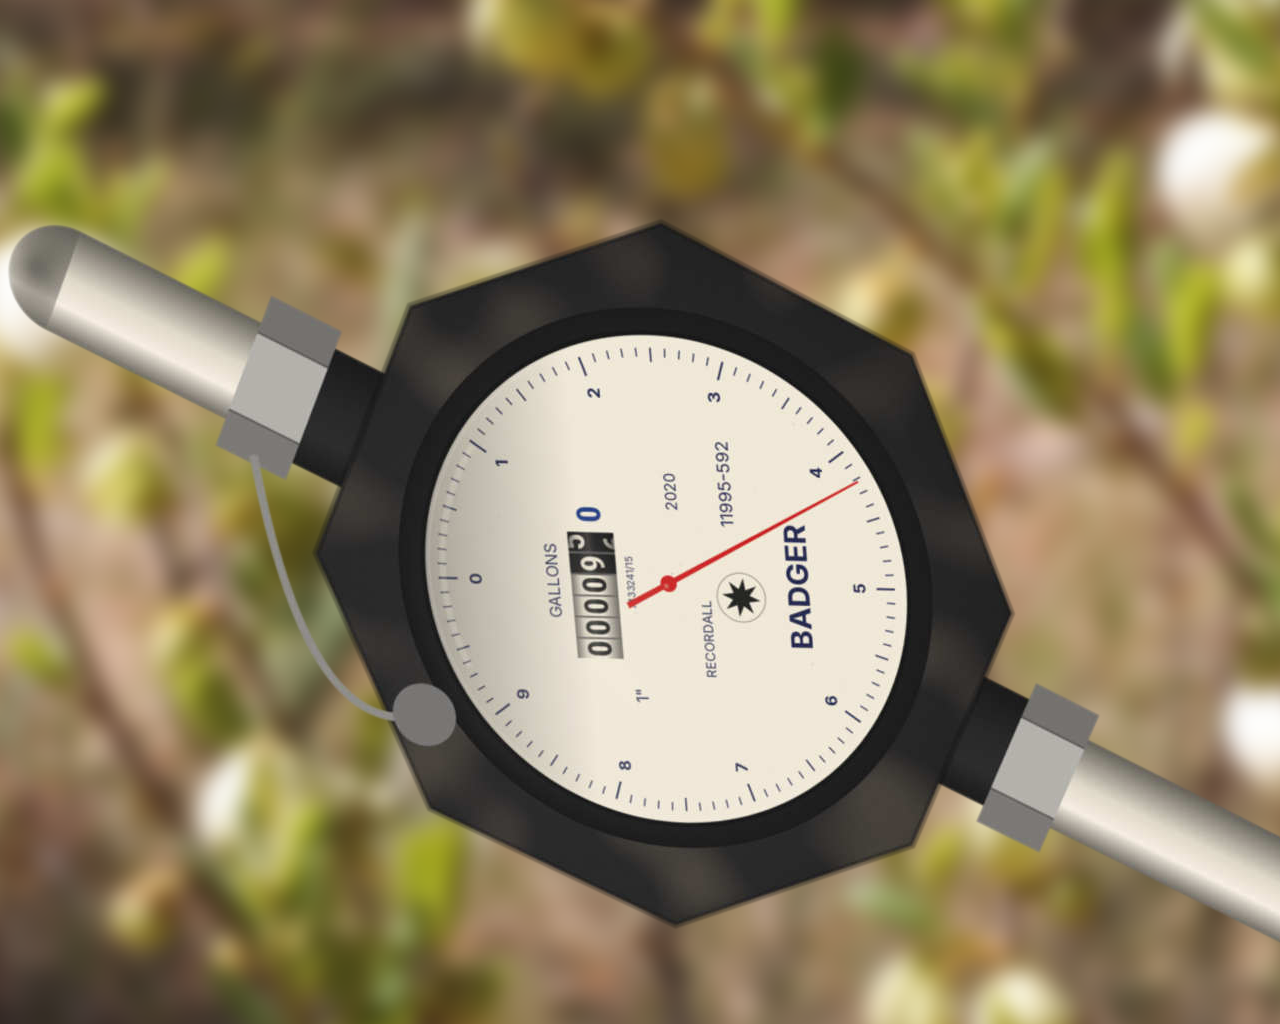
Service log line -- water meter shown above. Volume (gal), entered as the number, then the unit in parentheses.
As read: 954.2 (gal)
